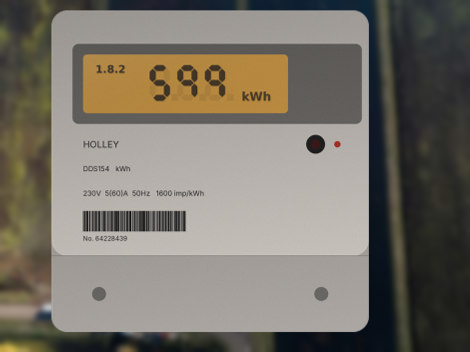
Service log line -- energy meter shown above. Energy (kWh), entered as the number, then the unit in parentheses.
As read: 599 (kWh)
